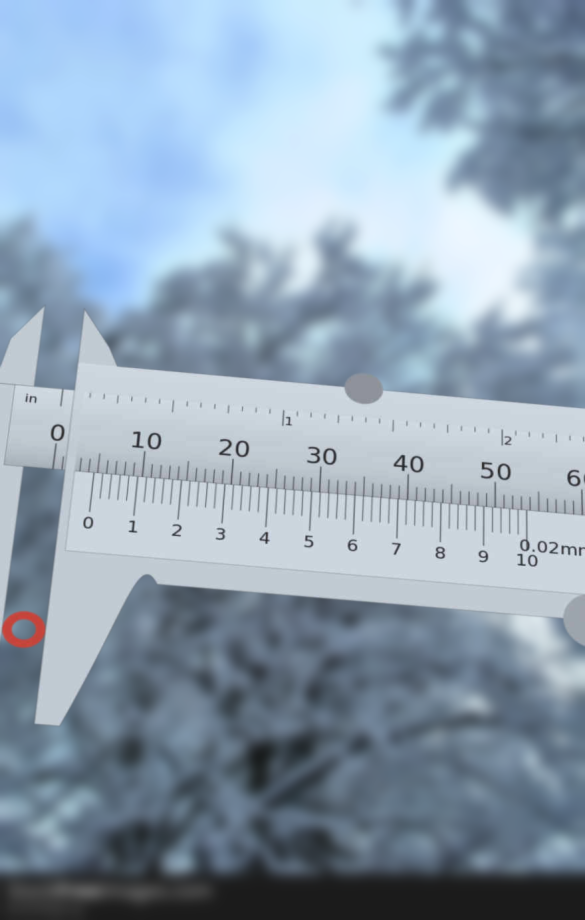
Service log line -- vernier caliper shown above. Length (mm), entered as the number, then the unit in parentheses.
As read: 4.6 (mm)
